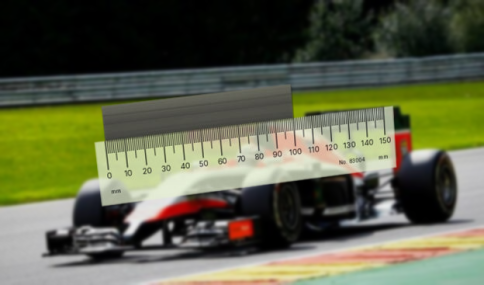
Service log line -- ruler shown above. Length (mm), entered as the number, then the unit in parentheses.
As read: 100 (mm)
